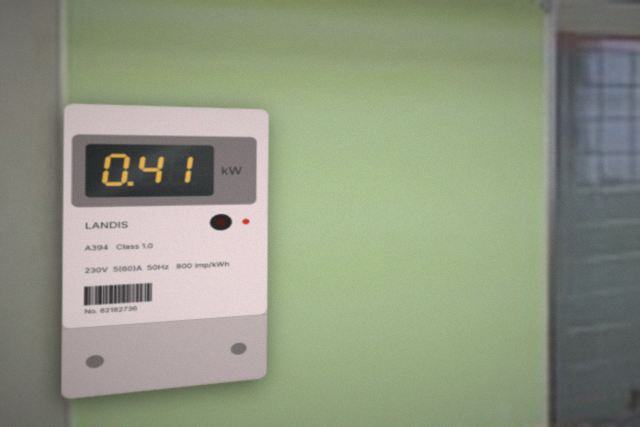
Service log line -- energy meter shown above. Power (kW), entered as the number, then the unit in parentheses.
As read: 0.41 (kW)
